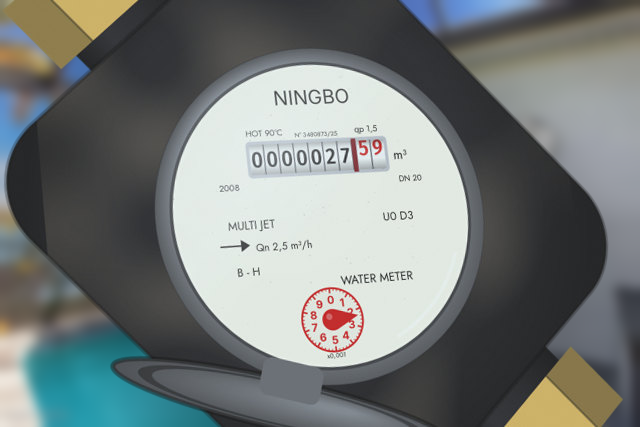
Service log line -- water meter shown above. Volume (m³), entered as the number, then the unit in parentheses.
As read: 27.592 (m³)
